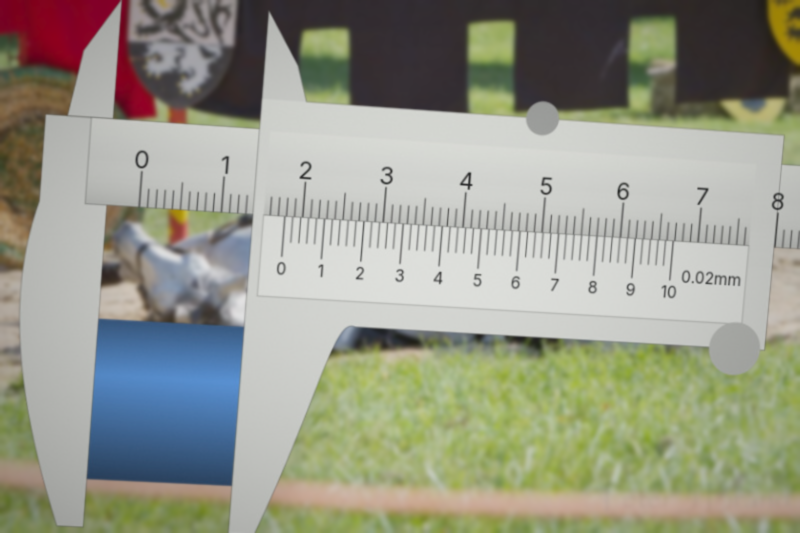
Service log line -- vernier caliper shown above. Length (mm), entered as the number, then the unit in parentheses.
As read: 17.8 (mm)
